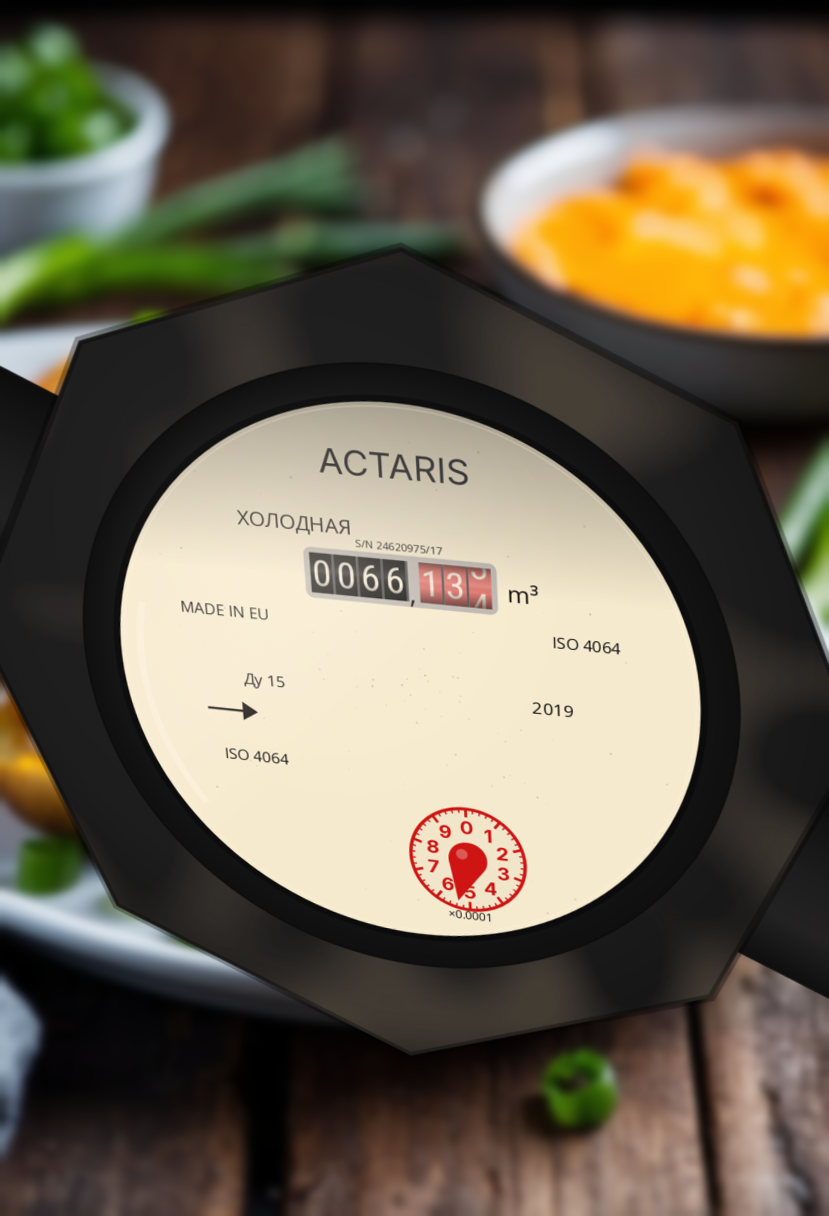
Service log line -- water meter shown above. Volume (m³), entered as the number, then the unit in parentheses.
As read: 66.1335 (m³)
